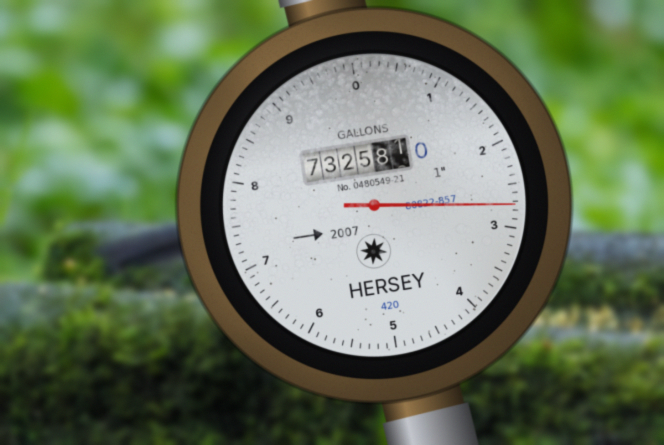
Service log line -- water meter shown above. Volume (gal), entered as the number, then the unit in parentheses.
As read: 7325812.7 (gal)
